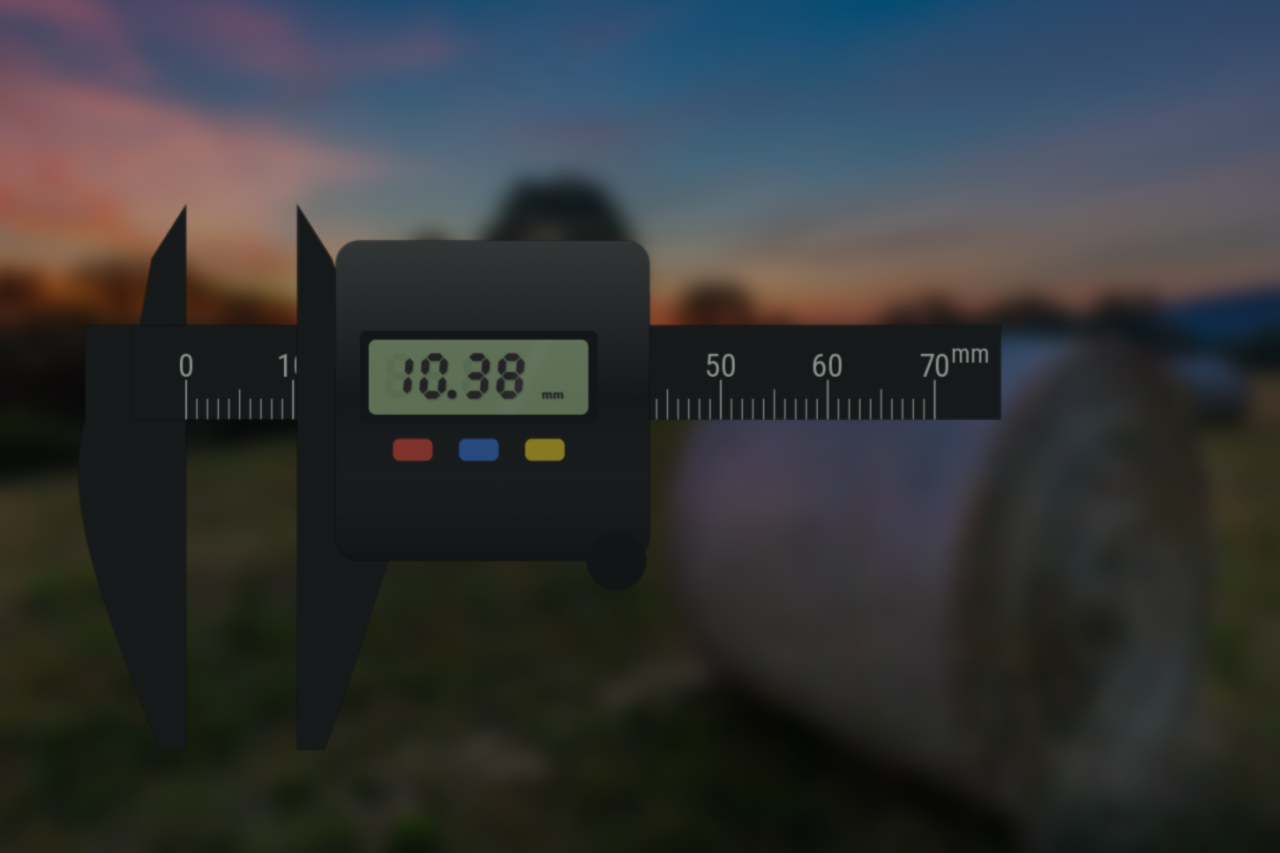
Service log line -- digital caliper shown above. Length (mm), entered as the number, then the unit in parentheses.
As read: 10.38 (mm)
